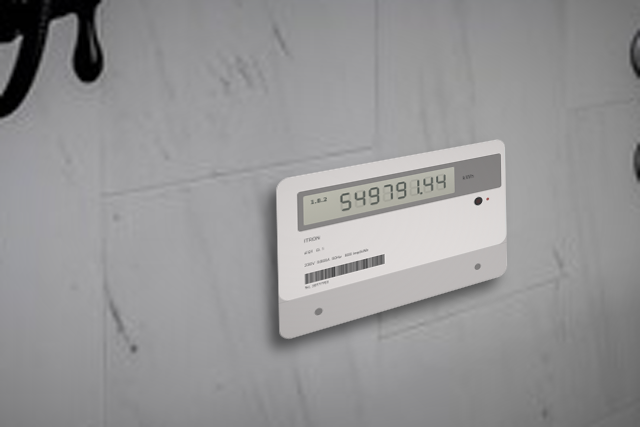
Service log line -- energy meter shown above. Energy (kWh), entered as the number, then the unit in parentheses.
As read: 549791.44 (kWh)
